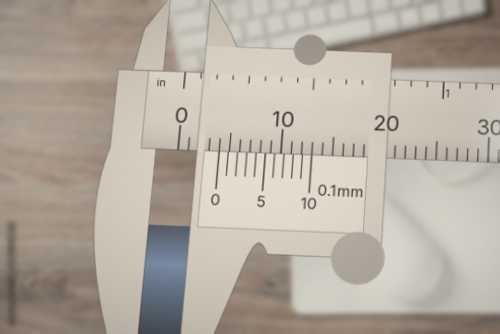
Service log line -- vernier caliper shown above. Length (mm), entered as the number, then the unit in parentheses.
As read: 4.0 (mm)
